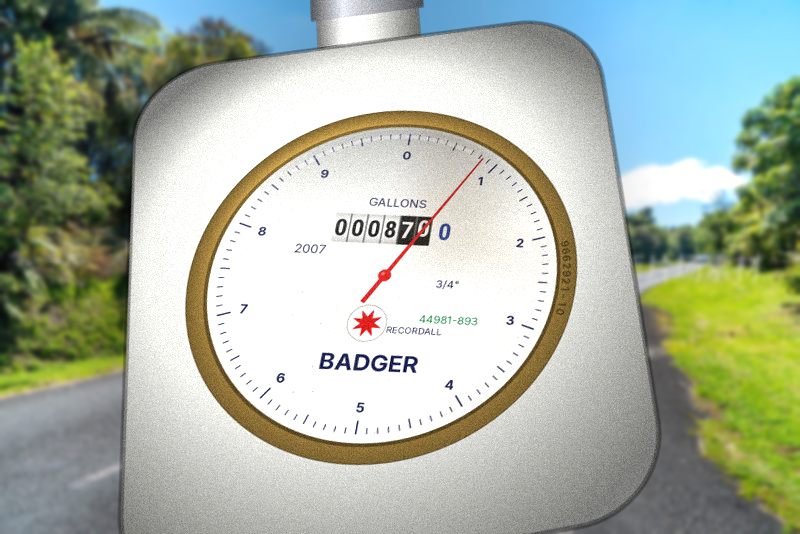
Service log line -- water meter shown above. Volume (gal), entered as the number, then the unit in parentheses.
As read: 8700.8 (gal)
